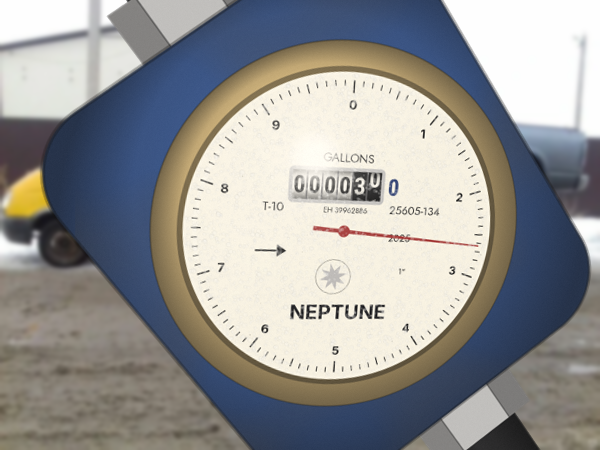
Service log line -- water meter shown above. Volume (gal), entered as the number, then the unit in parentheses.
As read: 302.6 (gal)
